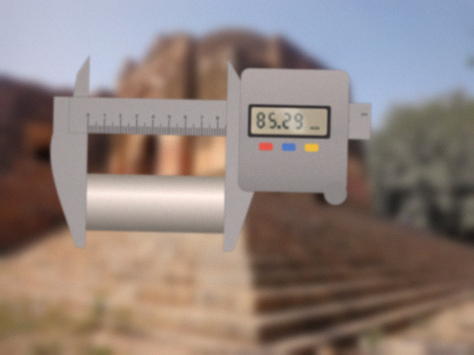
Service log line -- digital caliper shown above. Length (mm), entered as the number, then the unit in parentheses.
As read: 85.29 (mm)
